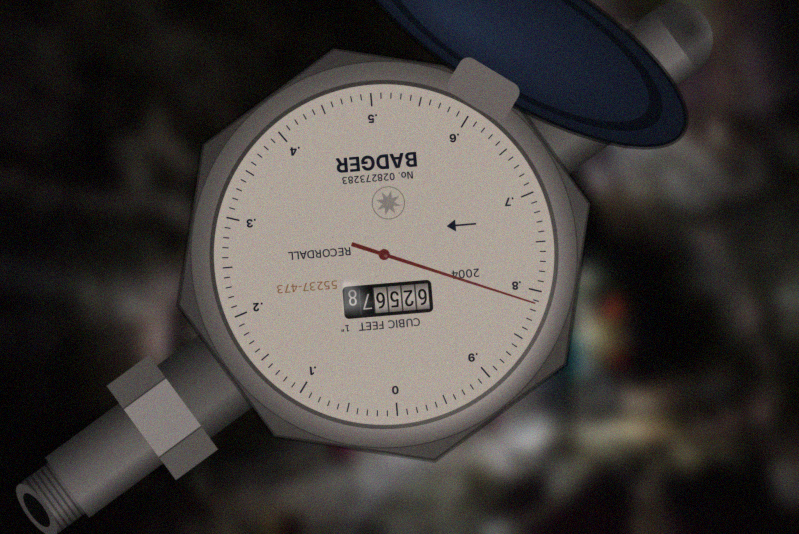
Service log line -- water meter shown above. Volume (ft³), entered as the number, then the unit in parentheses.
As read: 625677.81 (ft³)
